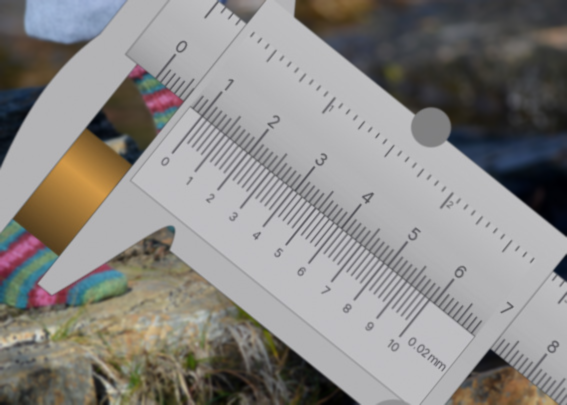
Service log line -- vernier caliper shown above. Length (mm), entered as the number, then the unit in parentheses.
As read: 10.0 (mm)
